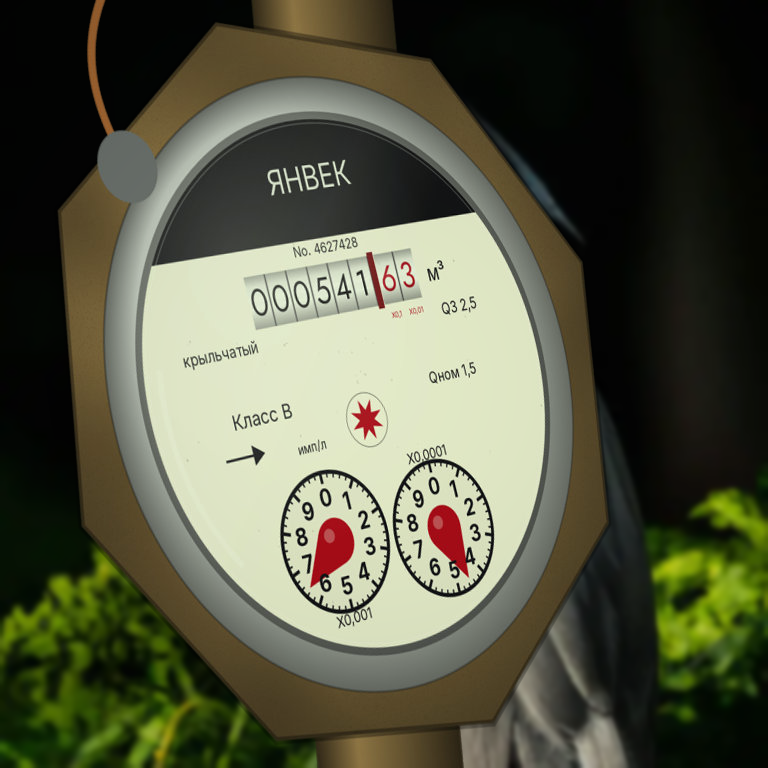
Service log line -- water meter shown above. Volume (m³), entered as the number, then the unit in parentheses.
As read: 541.6364 (m³)
